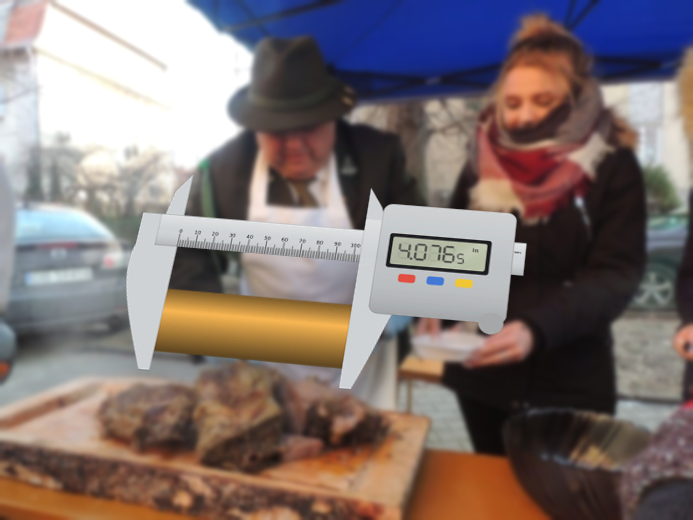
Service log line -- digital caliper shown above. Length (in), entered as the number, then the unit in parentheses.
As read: 4.0765 (in)
